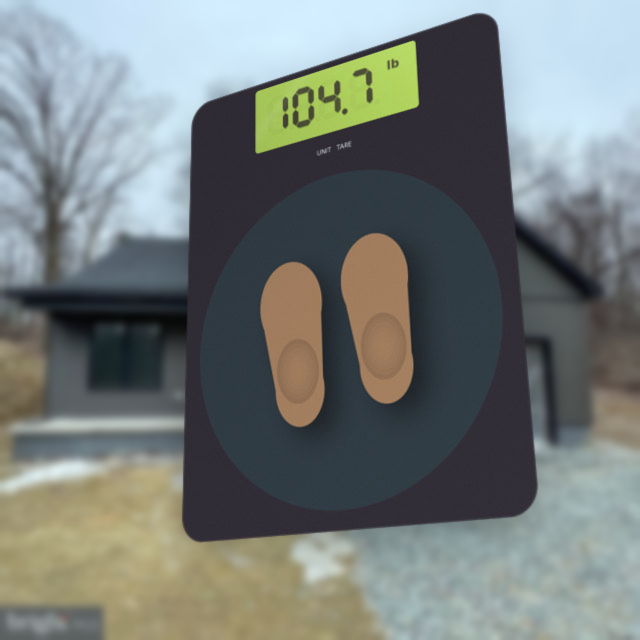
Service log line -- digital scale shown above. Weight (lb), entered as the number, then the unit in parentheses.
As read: 104.7 (lb)
